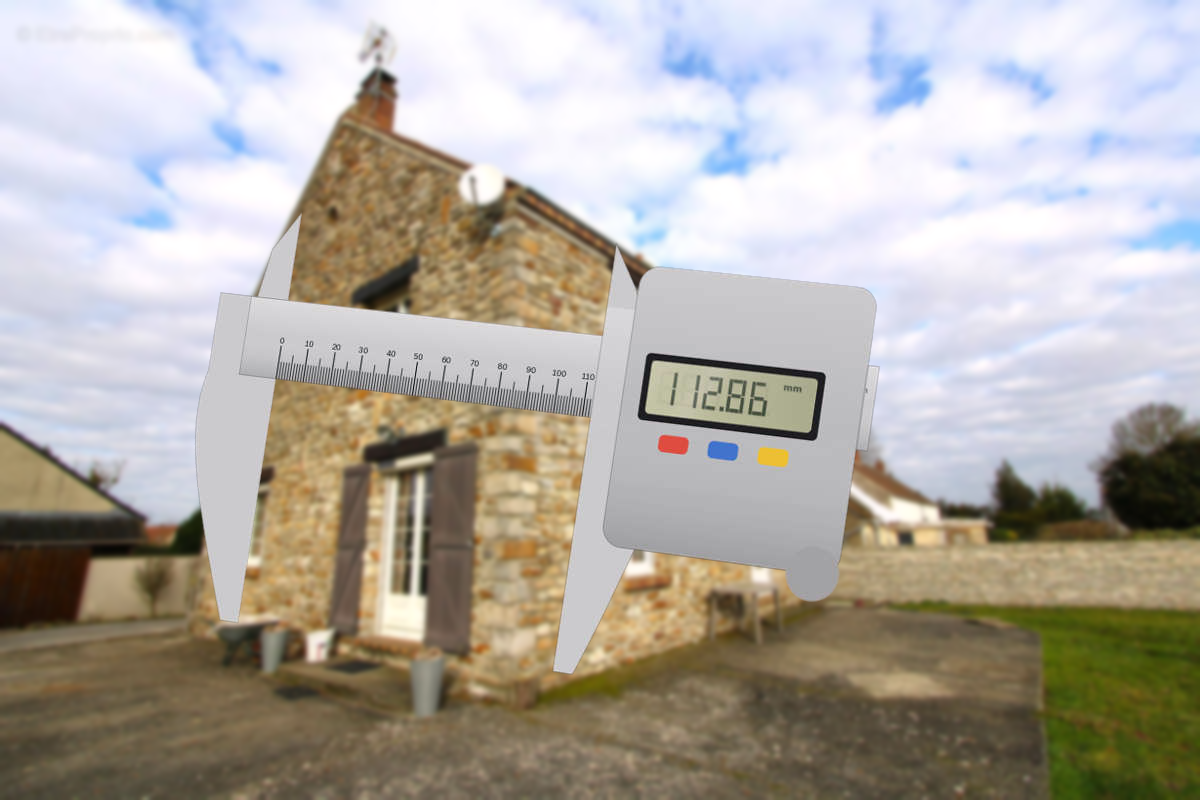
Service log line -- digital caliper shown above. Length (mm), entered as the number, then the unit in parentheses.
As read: 112.86 (mm)
